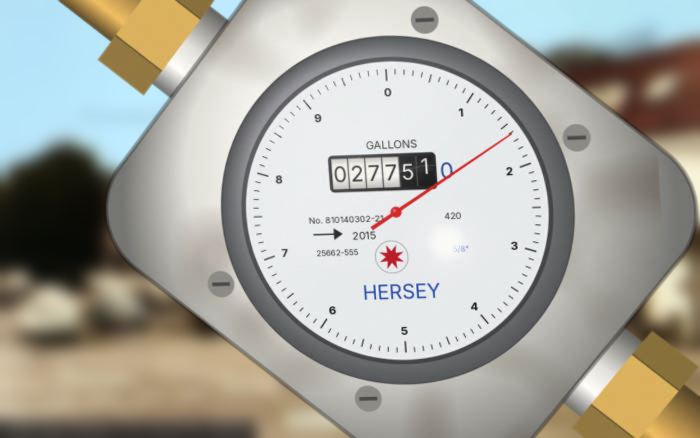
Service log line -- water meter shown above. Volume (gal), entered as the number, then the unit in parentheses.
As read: 277511.6 (gal)
